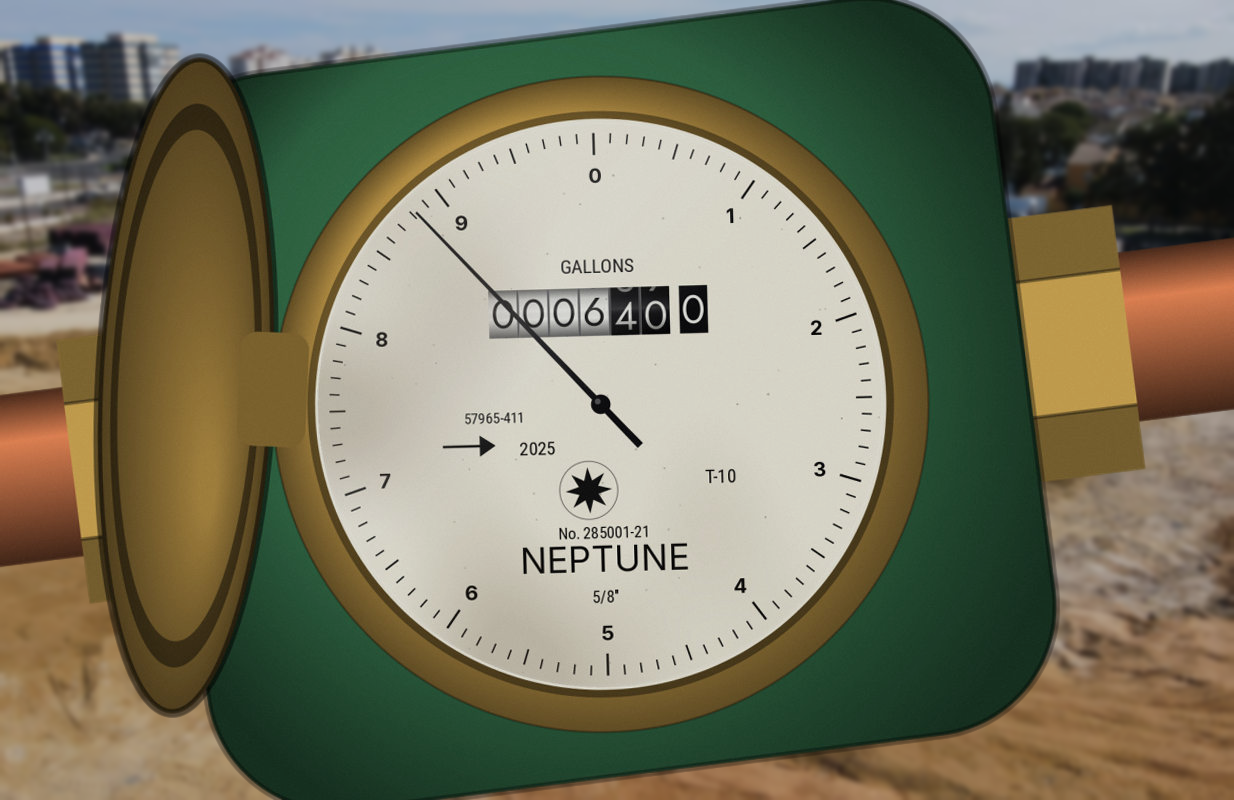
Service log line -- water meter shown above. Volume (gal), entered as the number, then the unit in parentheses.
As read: 6398.8 (gal)
